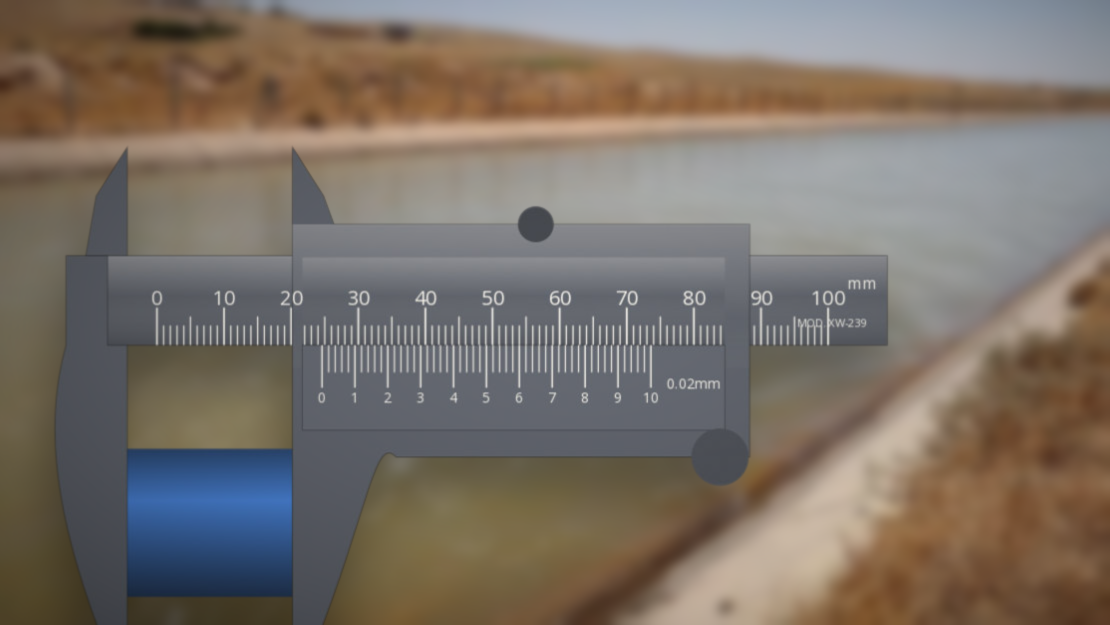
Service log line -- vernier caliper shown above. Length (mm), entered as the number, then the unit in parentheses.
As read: 24.6 (mm)
